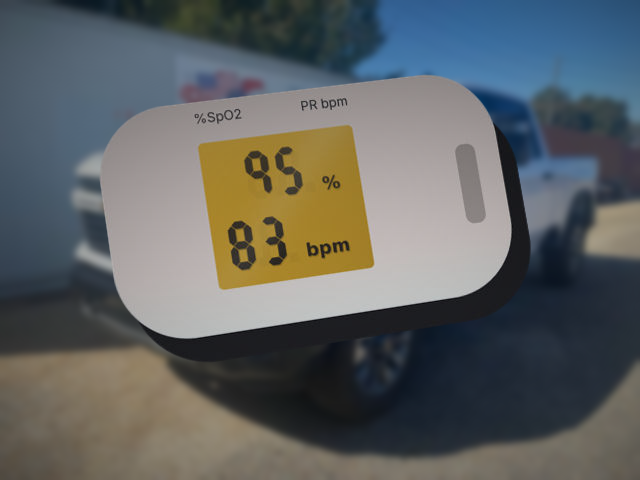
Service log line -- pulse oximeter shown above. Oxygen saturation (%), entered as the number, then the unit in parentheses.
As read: 95 (%)
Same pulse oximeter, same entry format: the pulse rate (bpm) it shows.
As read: 83 (bpm)
